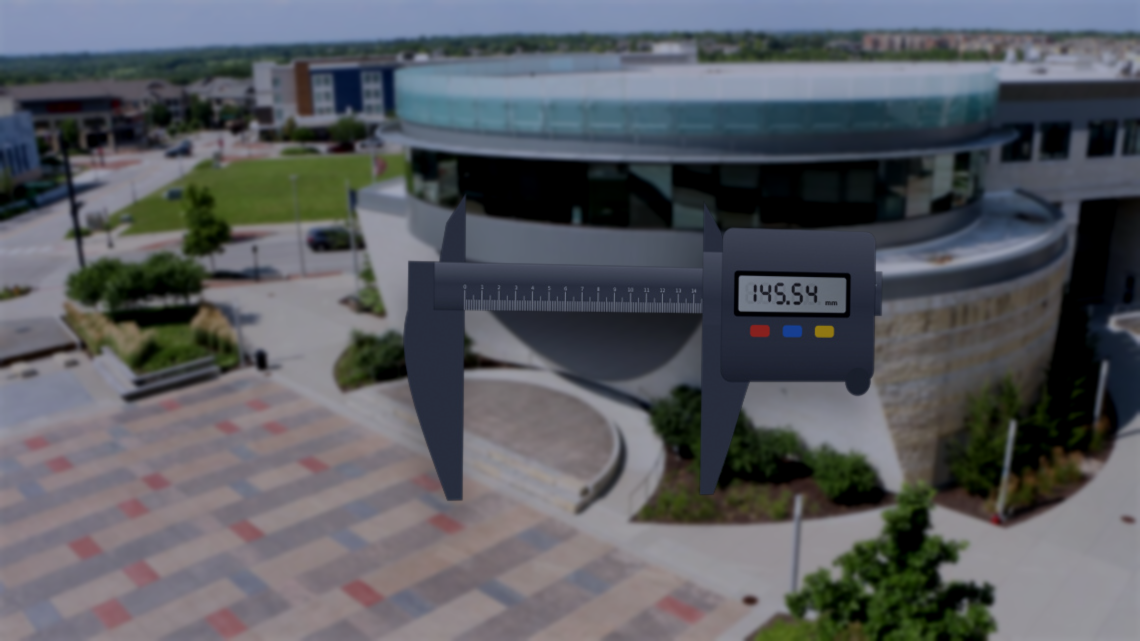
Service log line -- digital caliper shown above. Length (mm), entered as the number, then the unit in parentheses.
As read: 145.54 (mm)
